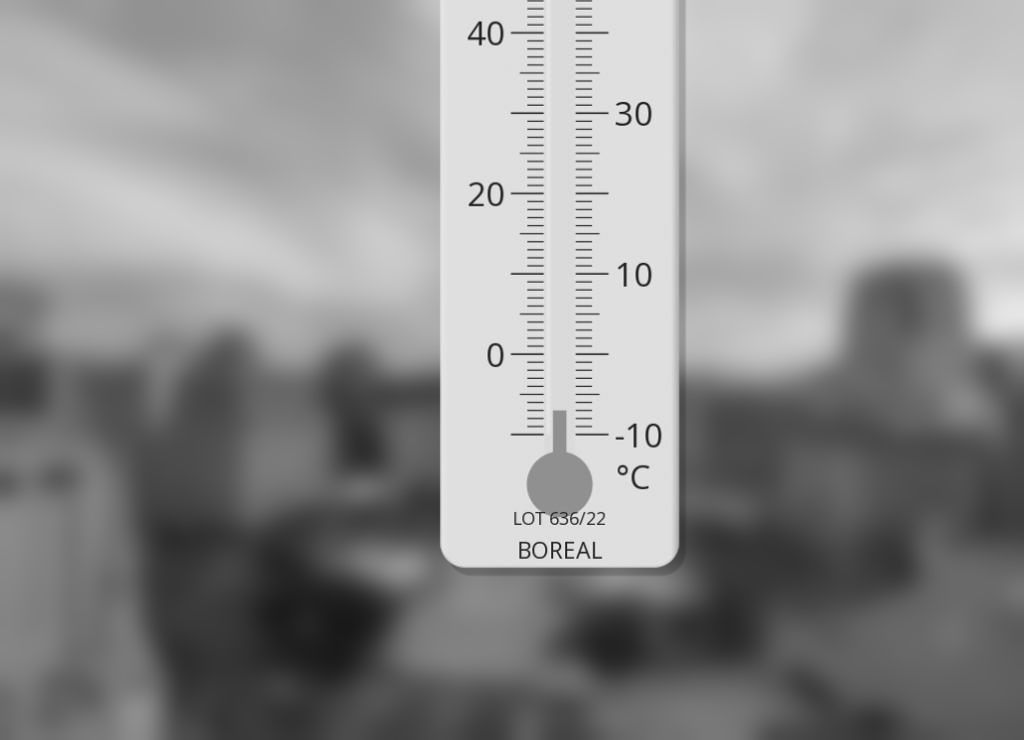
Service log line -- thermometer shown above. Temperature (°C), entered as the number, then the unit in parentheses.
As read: -7 (°C)
